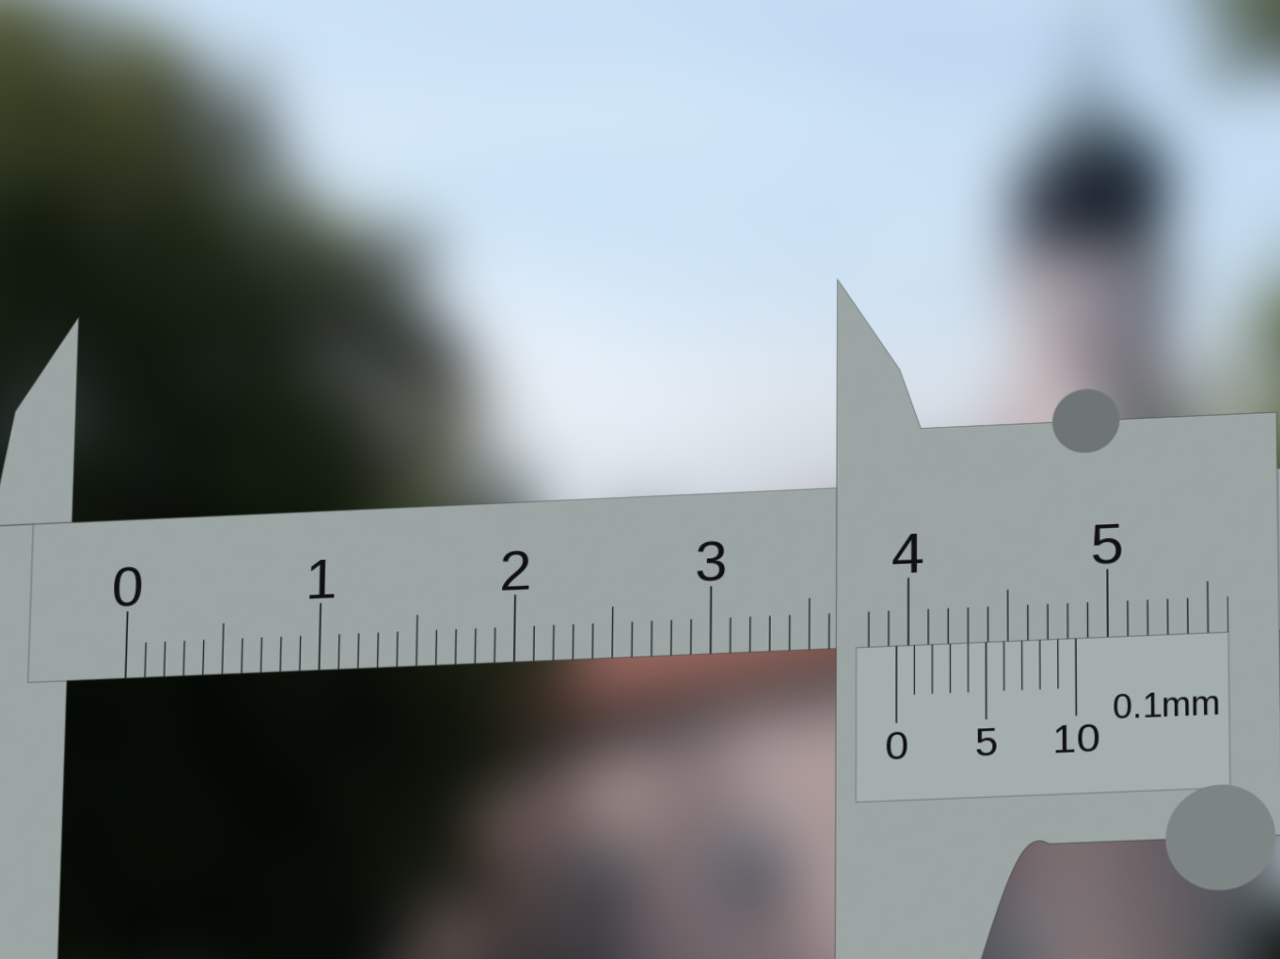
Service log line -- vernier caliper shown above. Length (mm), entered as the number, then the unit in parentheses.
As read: 39.4 (mm)
